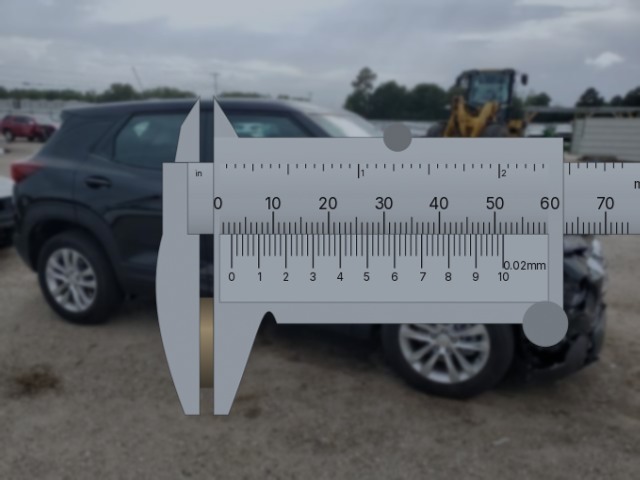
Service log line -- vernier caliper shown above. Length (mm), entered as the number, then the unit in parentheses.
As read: 2.5 (mm)
